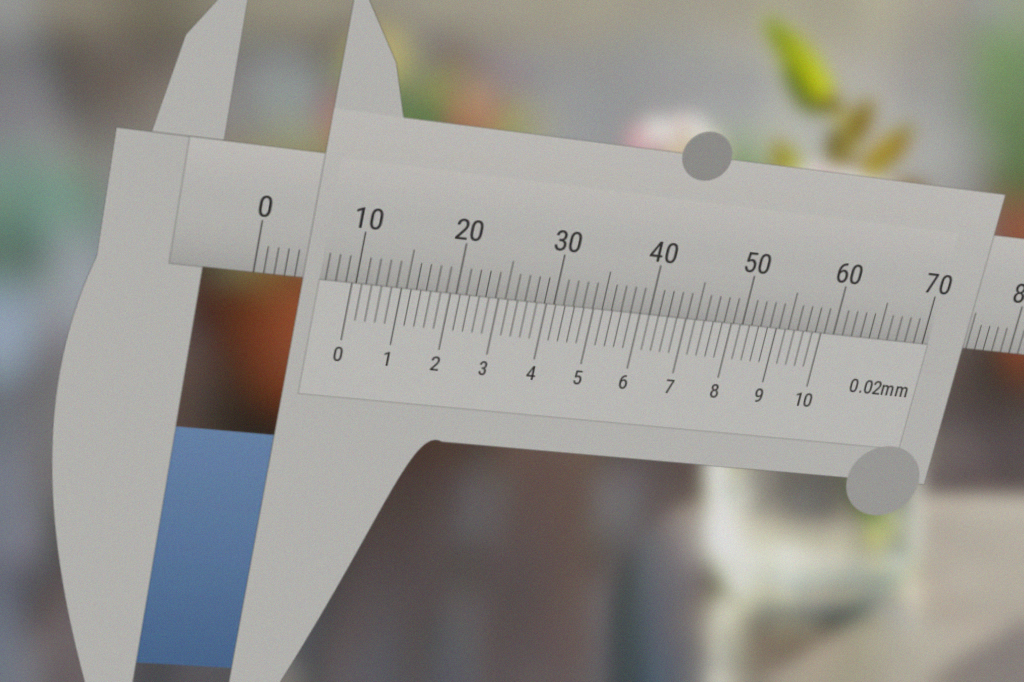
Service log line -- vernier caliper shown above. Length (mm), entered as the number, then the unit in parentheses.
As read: 9.6 (mm)
